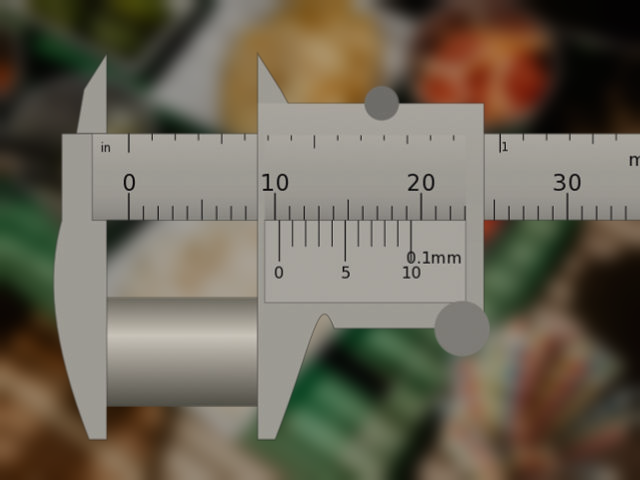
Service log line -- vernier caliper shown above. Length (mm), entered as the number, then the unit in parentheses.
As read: 10.3 (mm)
